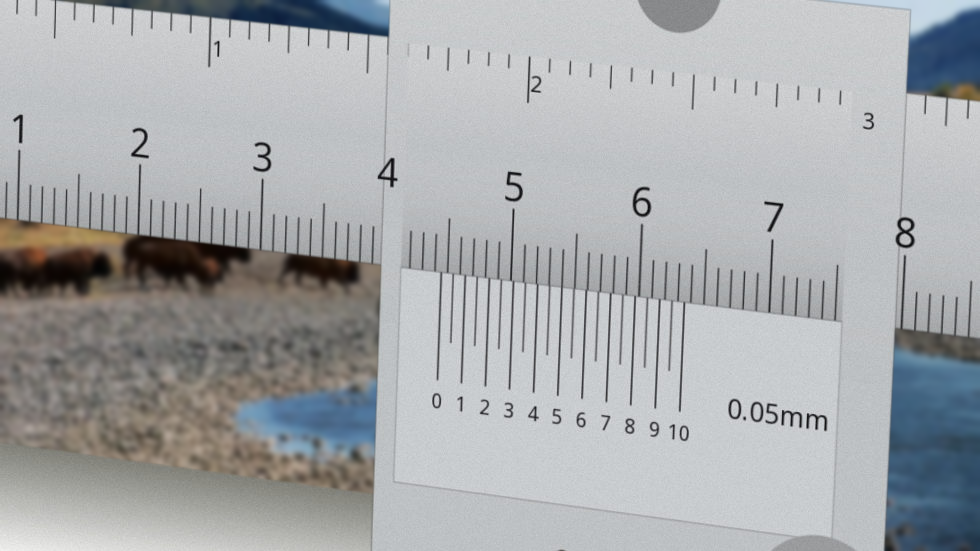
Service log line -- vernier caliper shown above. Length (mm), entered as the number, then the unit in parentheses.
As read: 44.5 (mm)
